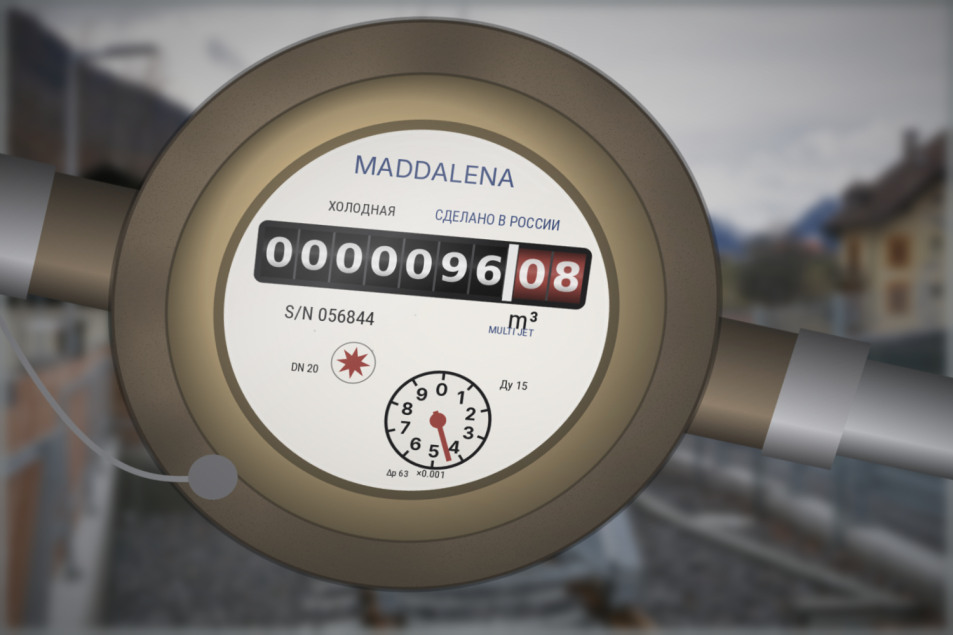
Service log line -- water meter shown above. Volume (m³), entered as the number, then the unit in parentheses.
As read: 96.084 (m³)
